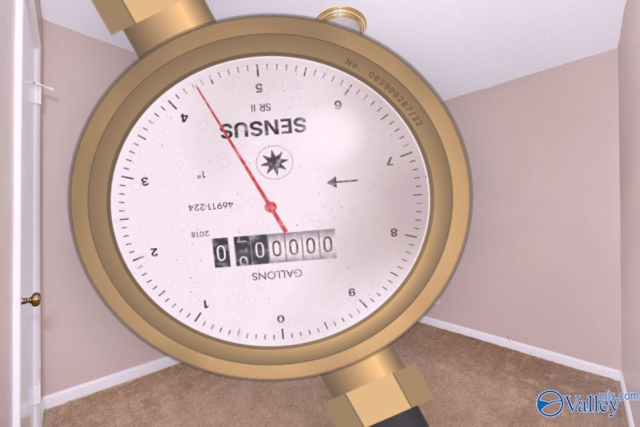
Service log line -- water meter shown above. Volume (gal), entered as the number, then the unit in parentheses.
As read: 64.3 (gal)
